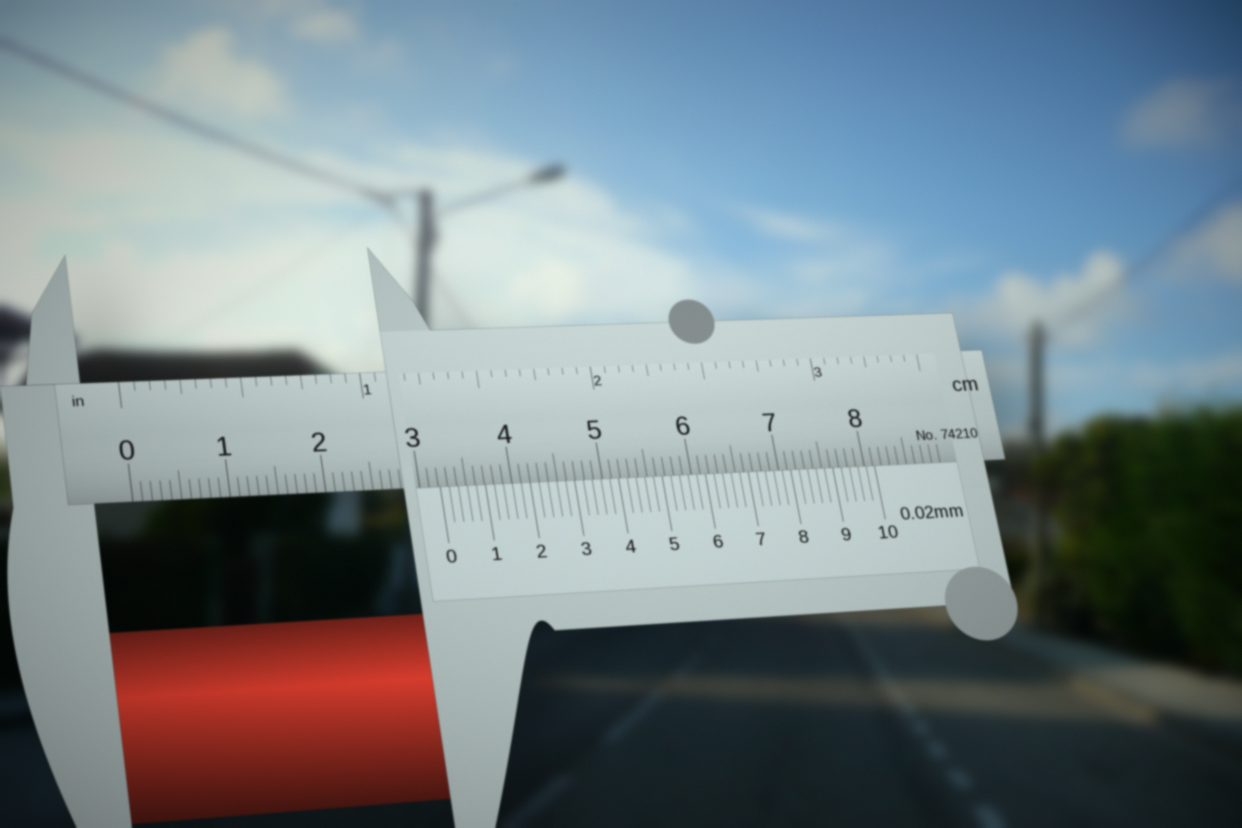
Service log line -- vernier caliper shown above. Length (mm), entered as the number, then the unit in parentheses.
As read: 32.2 (mm)
